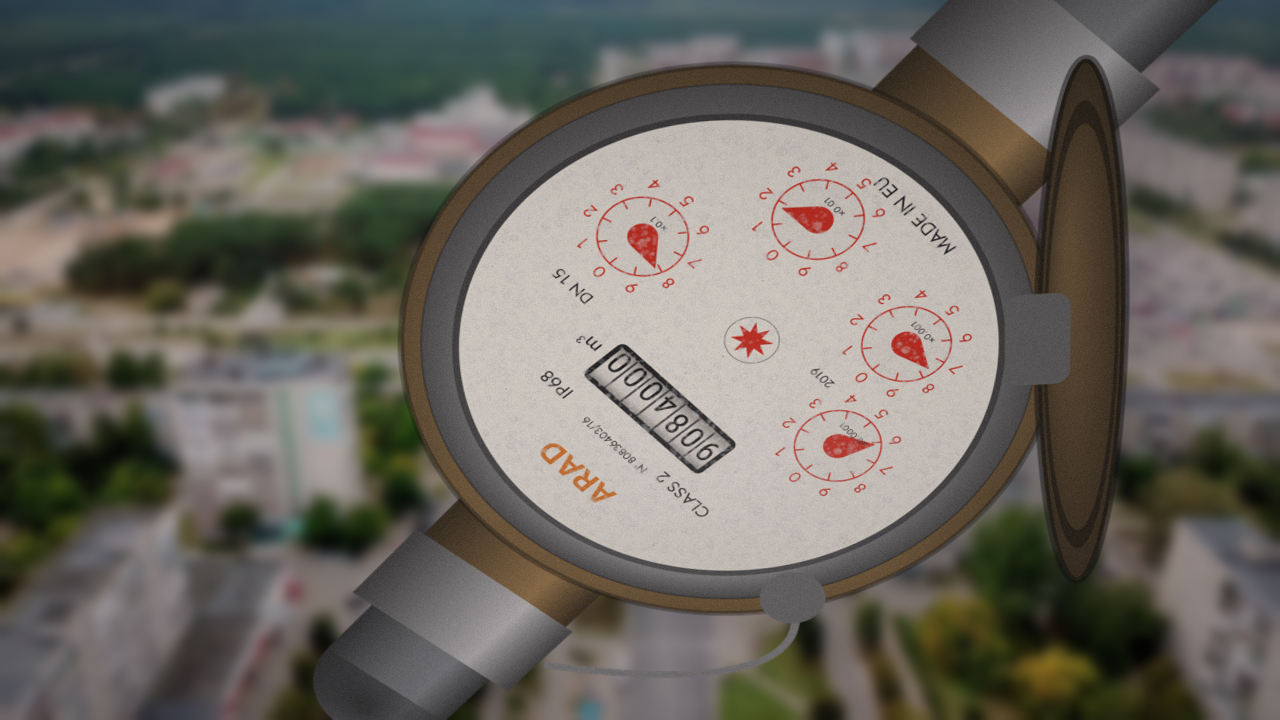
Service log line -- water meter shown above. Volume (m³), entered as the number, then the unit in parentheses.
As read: 9083999.8176 (m³)
